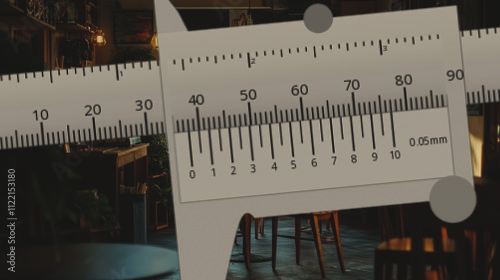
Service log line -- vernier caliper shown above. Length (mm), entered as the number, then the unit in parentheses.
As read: 38.0 (mm)
